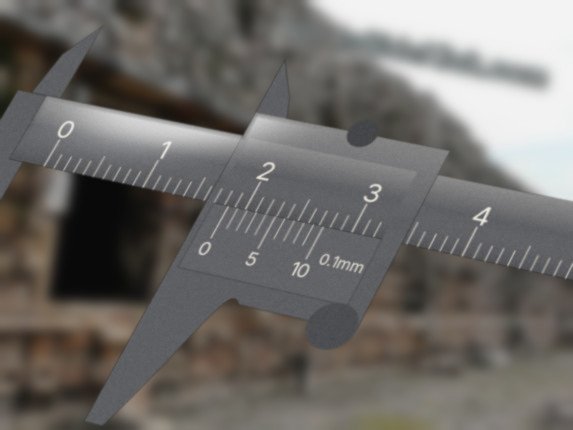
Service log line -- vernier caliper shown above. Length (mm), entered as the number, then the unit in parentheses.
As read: 18.4 (mm)
